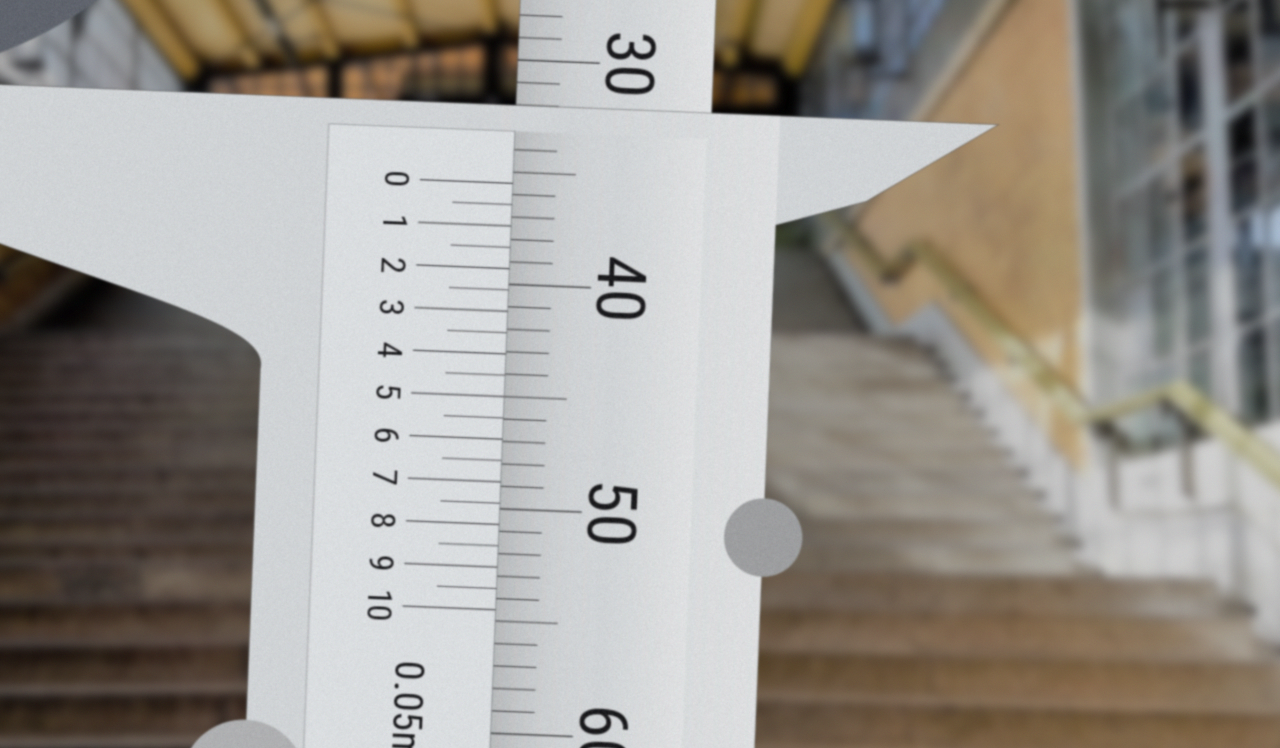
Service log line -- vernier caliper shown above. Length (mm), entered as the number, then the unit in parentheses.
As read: 35.5 (mm)
